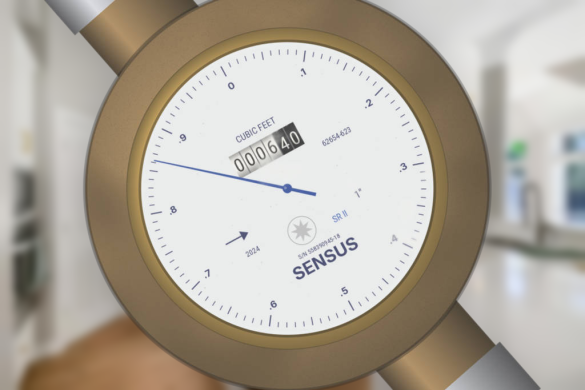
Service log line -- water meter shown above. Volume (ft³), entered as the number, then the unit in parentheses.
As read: 639.86 (ft³)
